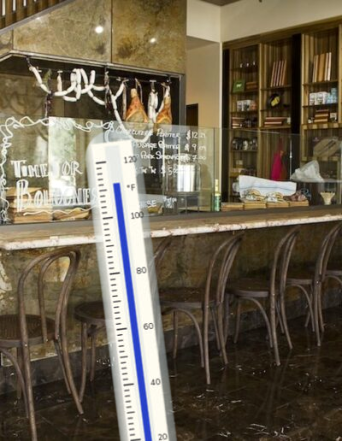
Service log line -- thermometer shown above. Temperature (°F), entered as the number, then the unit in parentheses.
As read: 112 (°F)
